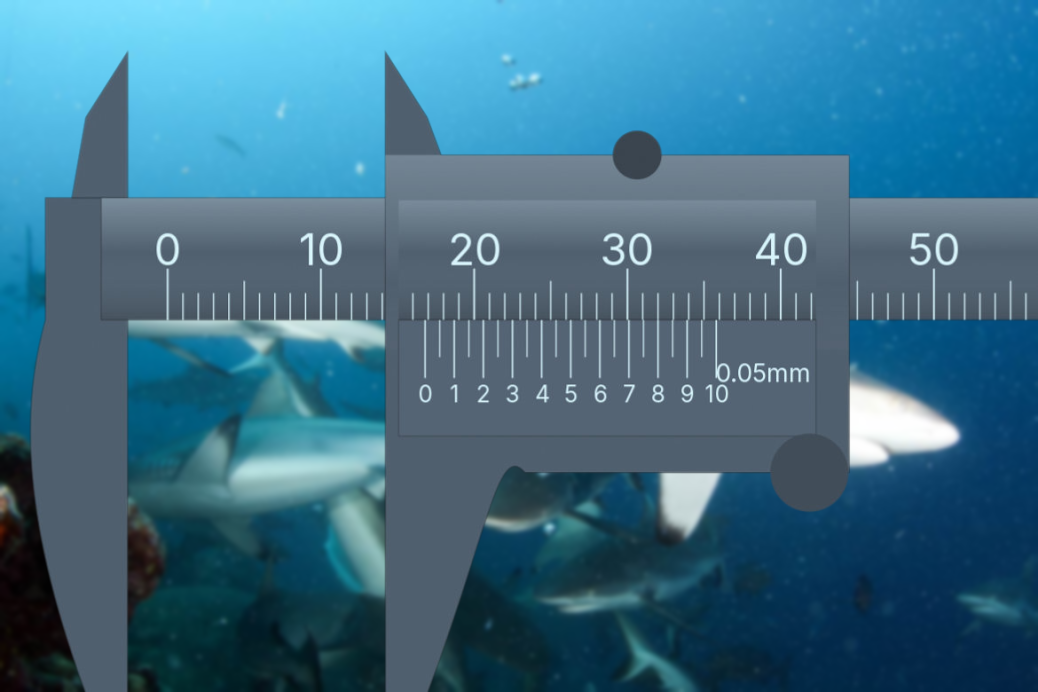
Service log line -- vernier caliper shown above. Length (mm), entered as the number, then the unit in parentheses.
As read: 16.8 (mm)
